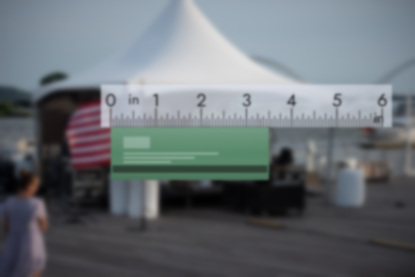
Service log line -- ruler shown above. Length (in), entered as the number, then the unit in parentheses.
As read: 3.5 (in)
